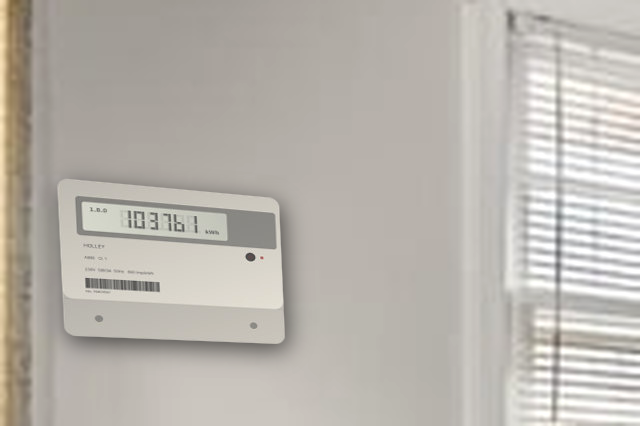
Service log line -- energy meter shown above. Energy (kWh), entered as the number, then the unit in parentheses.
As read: 103761 (kWh)
